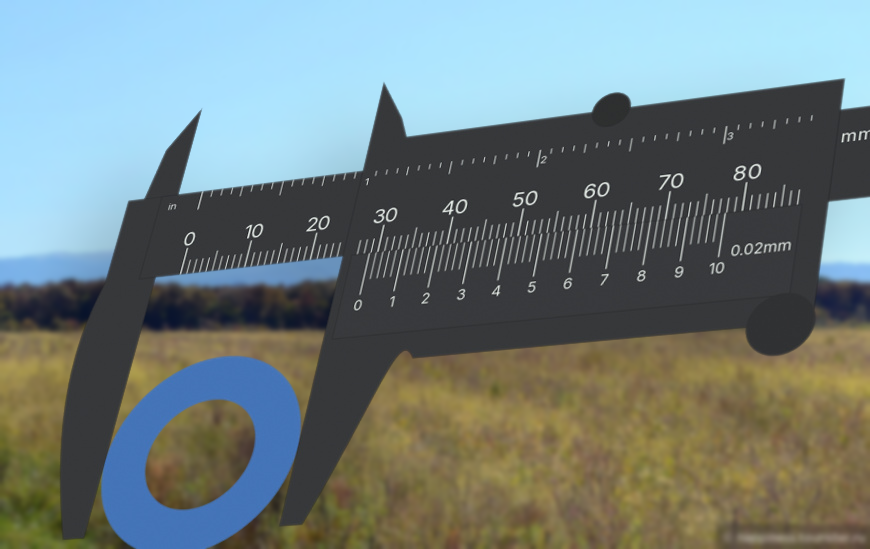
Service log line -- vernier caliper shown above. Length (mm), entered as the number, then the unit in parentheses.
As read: 28.8 (mm)
